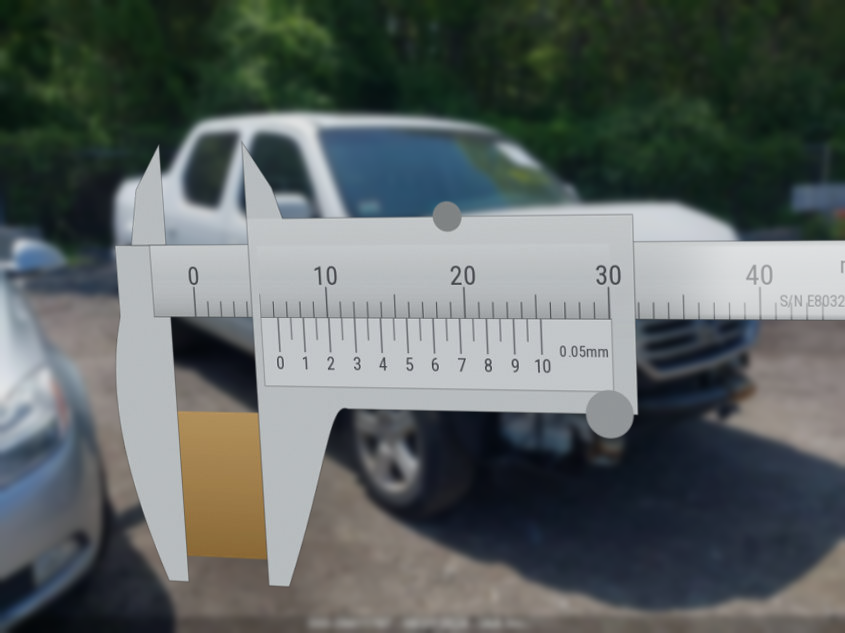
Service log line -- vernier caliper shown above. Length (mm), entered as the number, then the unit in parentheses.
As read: 6.3 (mm)
